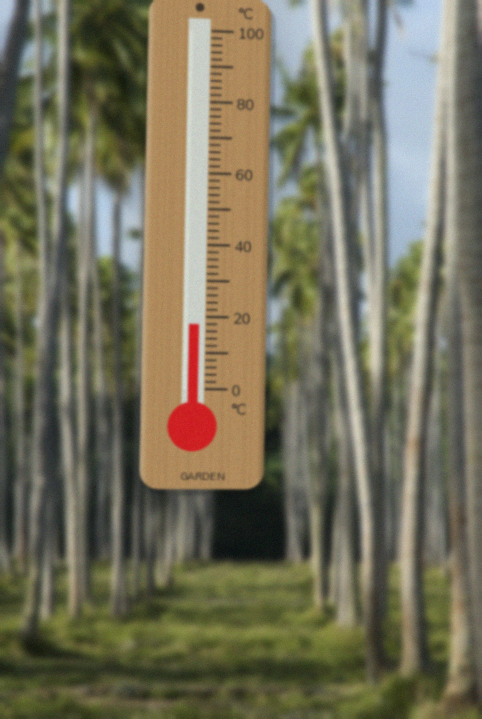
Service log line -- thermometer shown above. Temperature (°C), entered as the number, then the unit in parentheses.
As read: 18 (°C)
